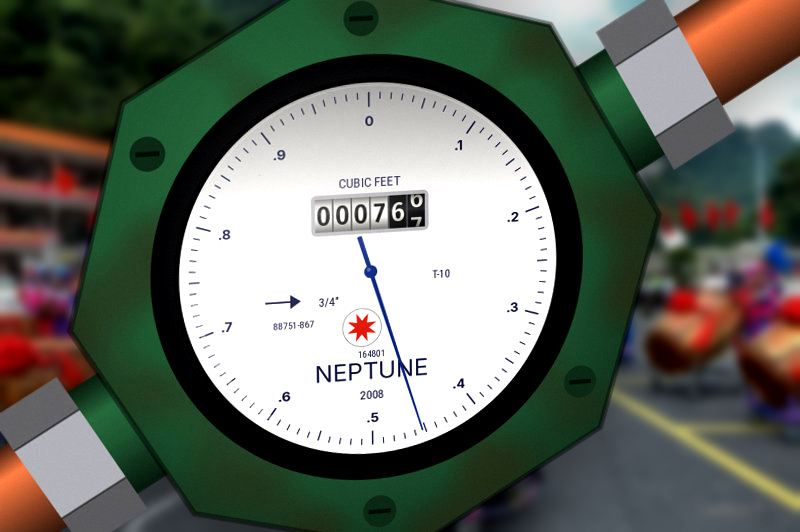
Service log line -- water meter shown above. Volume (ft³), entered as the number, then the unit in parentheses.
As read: 766.45 (ft³)
